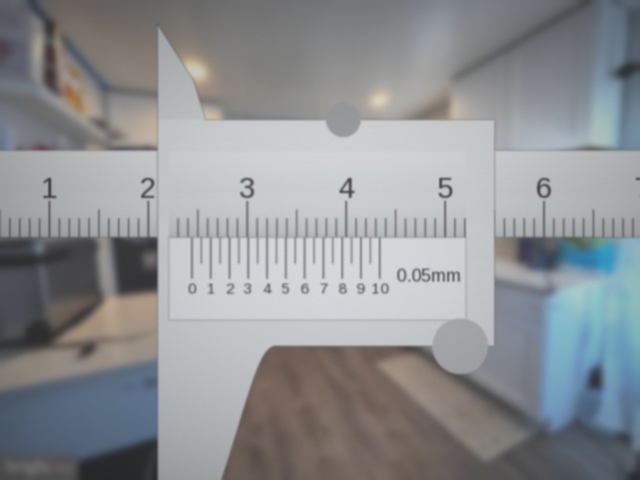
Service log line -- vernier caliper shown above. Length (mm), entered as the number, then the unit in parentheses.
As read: 24.4 (mm)
